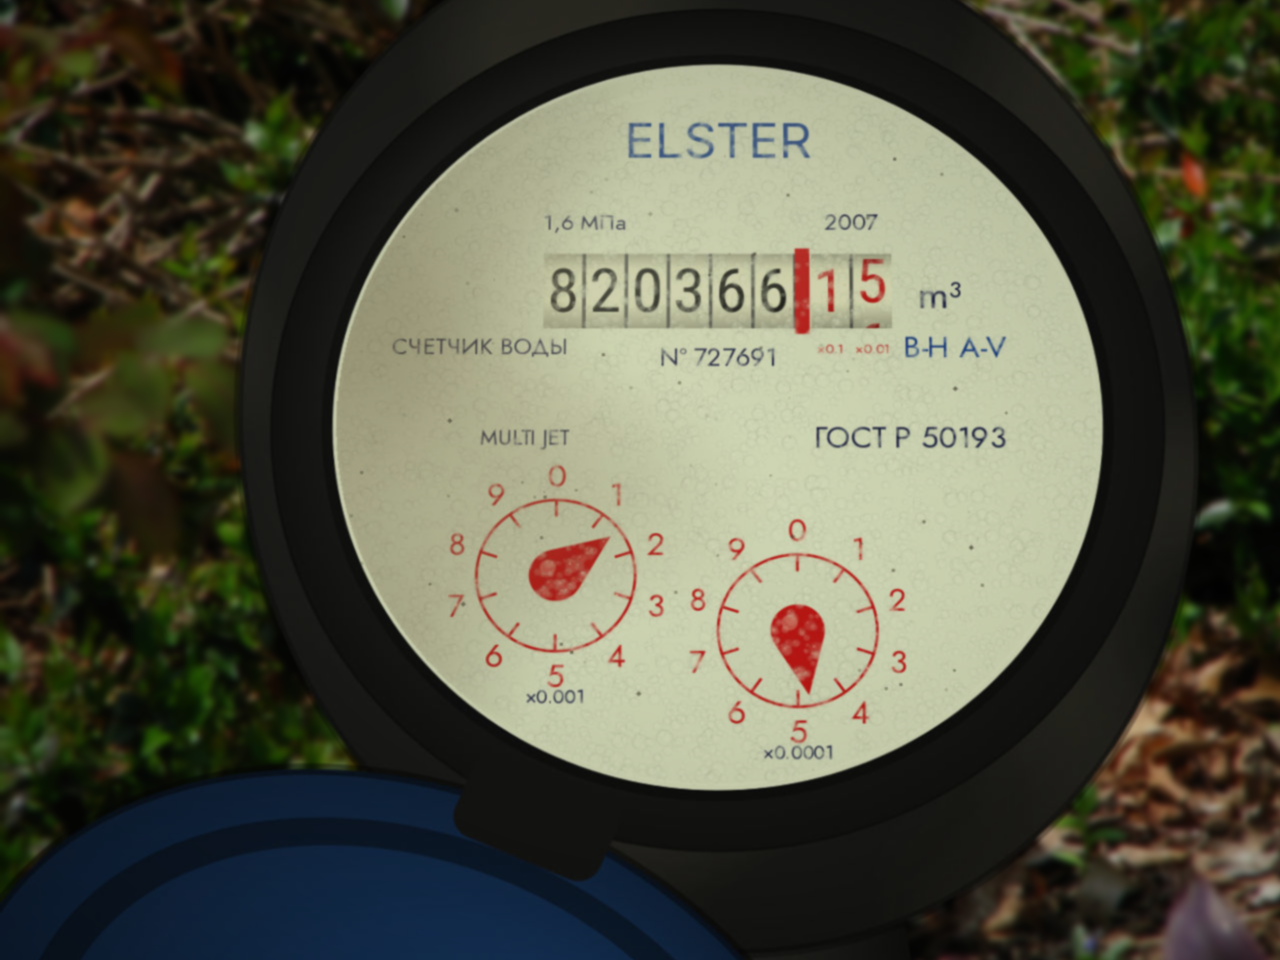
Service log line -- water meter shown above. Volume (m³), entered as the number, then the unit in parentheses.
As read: 820366.1514 (m³)
